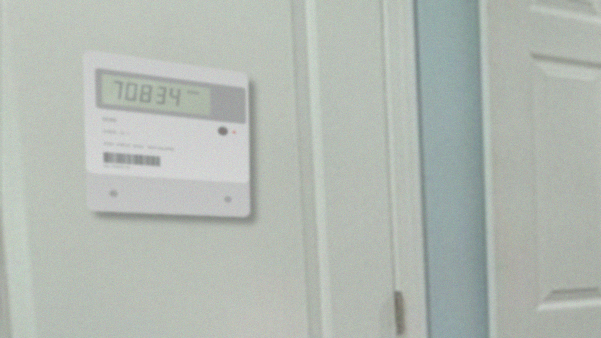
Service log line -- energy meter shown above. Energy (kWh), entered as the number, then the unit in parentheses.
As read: 70834 (kWh)
